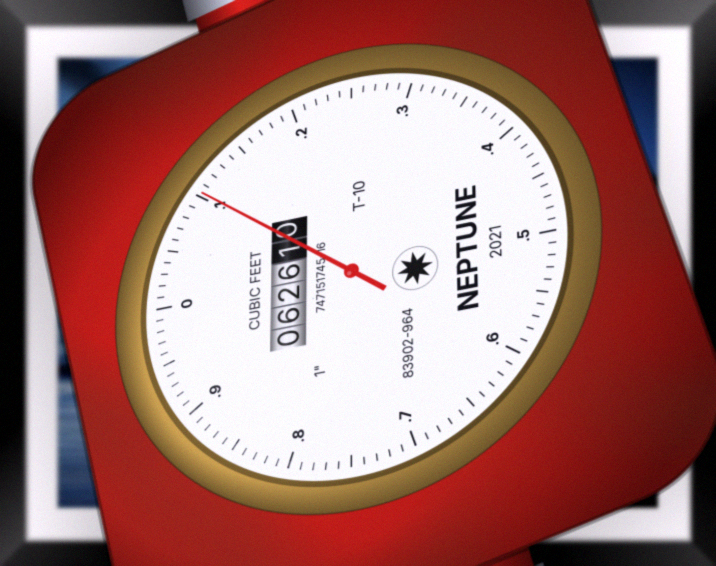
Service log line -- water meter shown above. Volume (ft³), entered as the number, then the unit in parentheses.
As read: 62610.10 (ft³)
